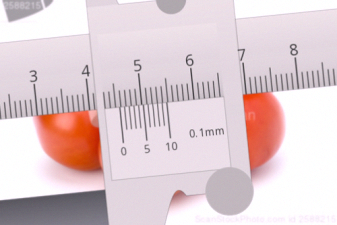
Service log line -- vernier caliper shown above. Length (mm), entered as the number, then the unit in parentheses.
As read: 45.8 (mm)
